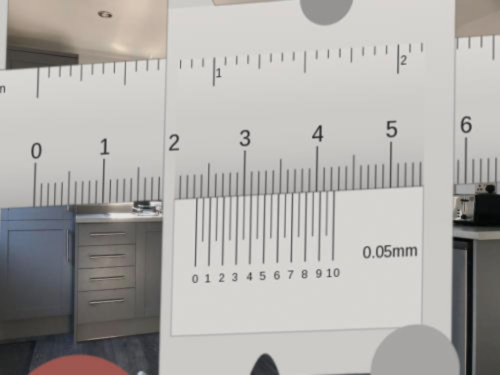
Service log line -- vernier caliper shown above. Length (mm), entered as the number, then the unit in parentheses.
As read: 23.4 (mm)
